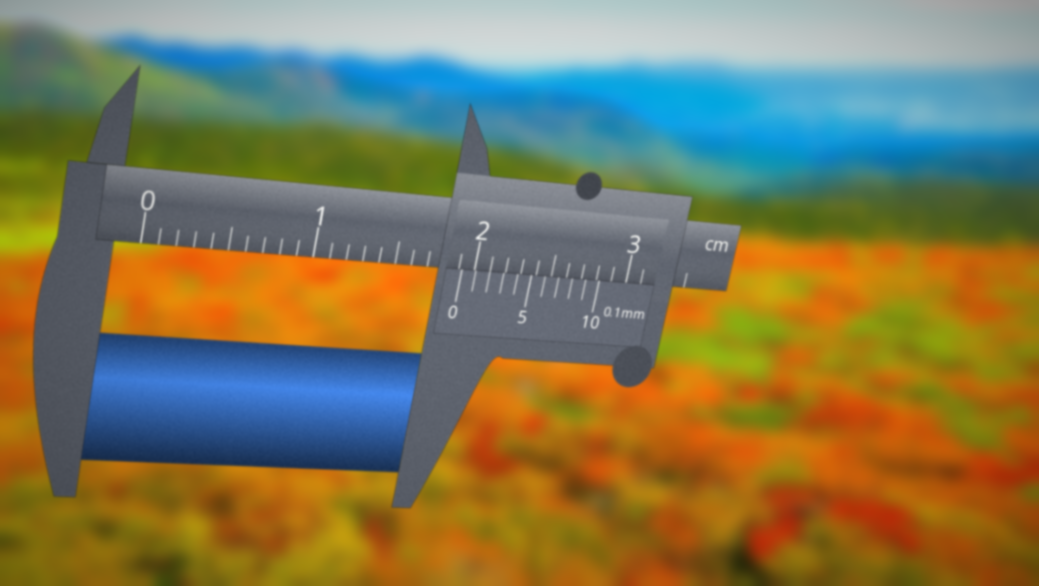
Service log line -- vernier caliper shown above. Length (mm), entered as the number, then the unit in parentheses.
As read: 19.2 (mm)
